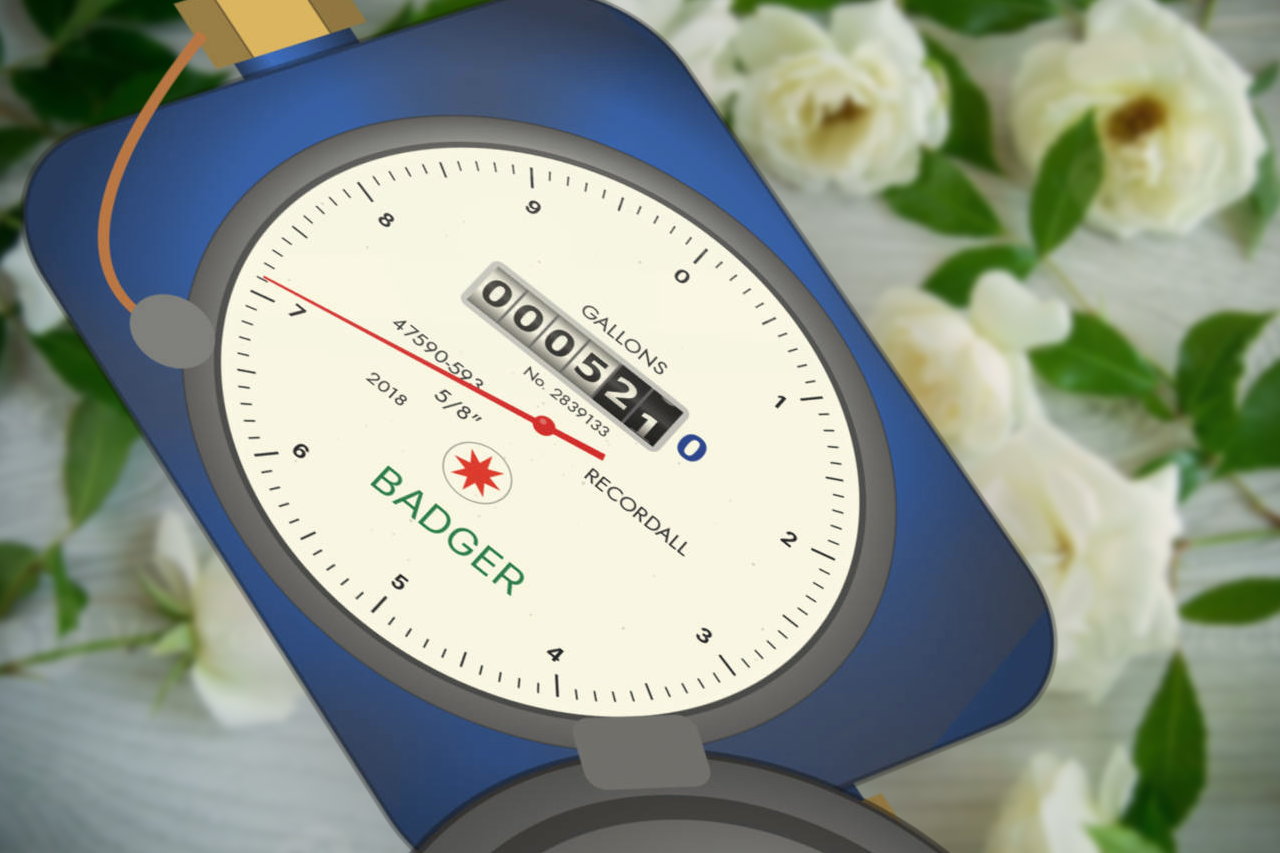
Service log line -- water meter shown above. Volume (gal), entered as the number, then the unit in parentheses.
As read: 5207.1 (gal)
